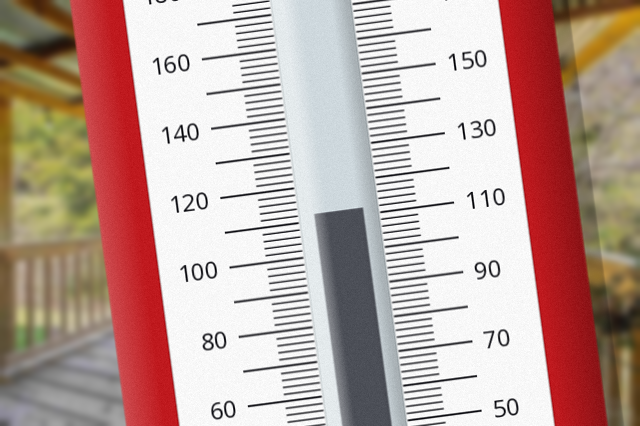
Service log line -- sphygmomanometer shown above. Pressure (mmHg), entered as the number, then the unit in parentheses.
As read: 112 (mmHg)
